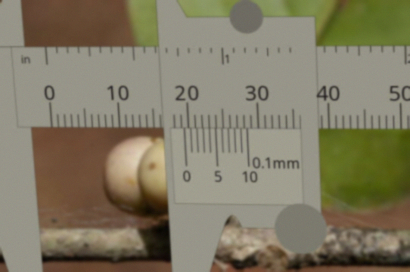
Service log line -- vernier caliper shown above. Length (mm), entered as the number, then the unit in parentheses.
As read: 19.4 (mm)
